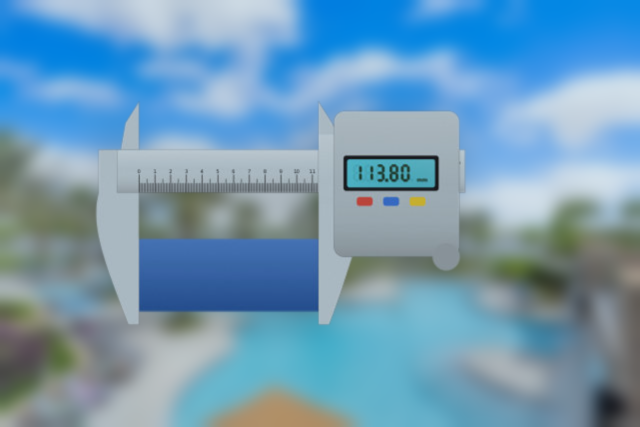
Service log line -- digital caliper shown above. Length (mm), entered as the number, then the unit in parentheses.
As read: 113.80 (mm)
